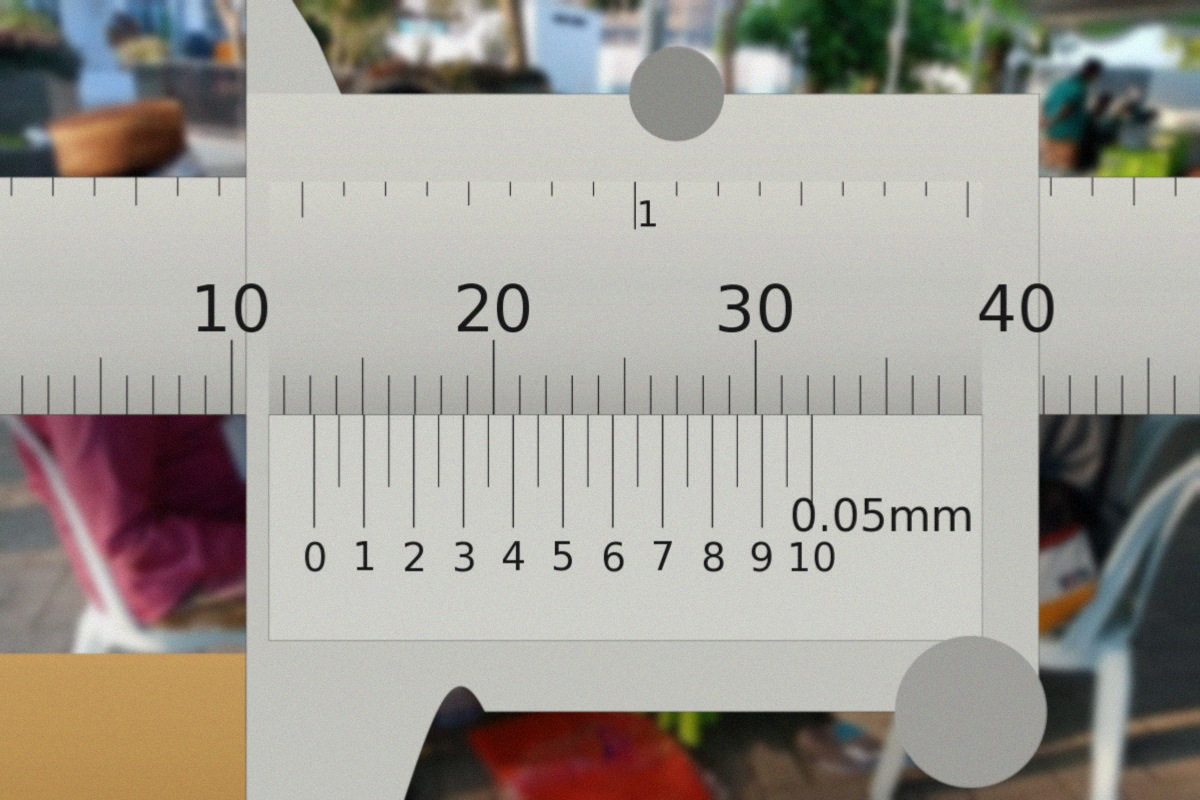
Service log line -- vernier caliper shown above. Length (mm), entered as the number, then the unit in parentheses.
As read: 13.15 (mm)
